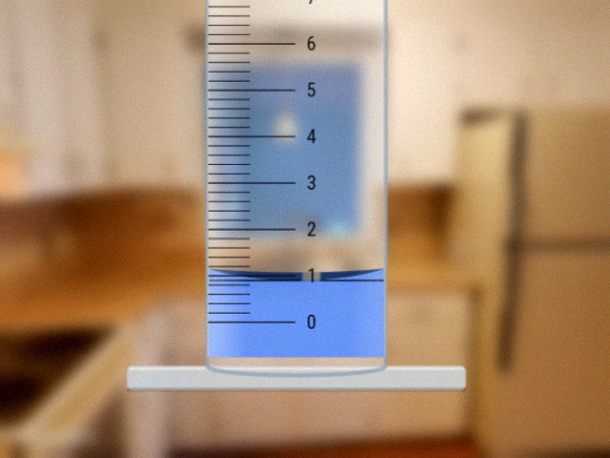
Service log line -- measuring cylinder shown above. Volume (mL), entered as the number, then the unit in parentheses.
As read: 0.9 (mL)
